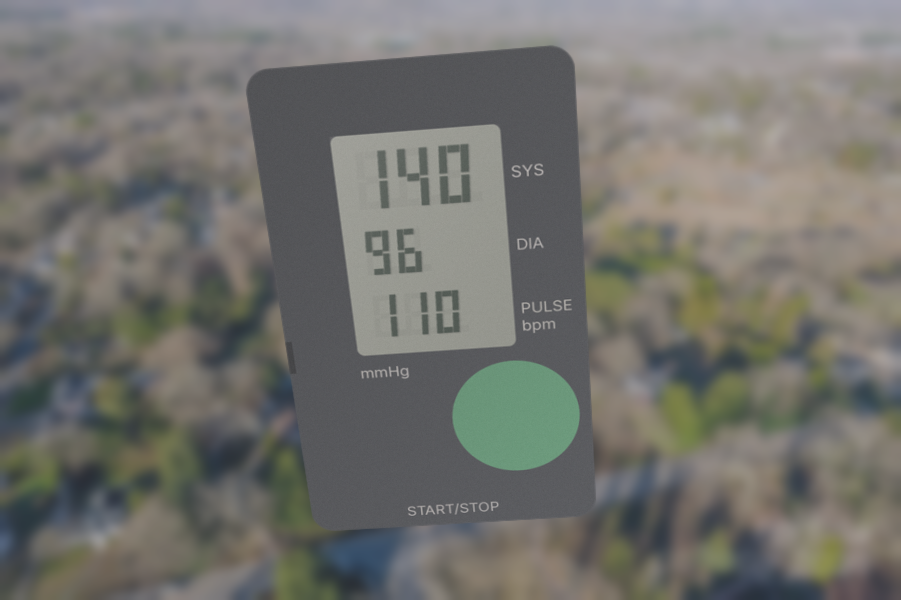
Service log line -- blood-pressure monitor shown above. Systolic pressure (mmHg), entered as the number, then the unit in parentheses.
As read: 140 (mmHg)
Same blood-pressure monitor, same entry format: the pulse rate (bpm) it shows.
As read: 110 (bpm)
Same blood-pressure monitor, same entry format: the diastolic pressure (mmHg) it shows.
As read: 96 (mmHg)
